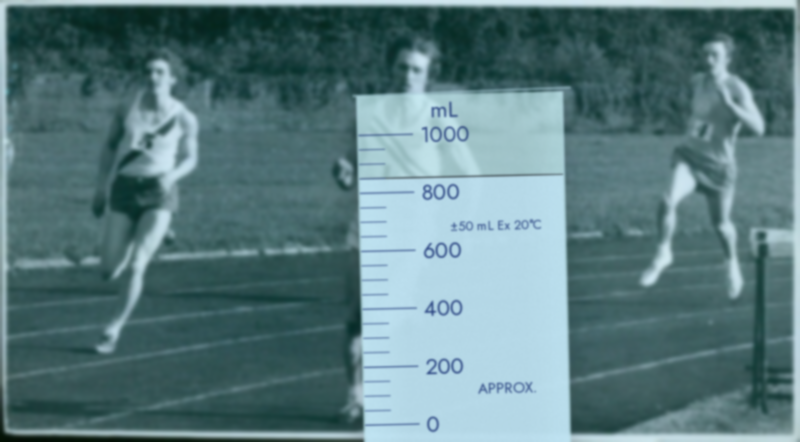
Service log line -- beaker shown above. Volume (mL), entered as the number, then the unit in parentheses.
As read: 850 (mL)
